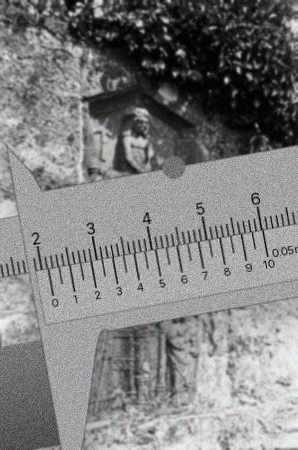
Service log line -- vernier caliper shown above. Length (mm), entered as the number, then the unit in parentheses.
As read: 21.2 (mm)
